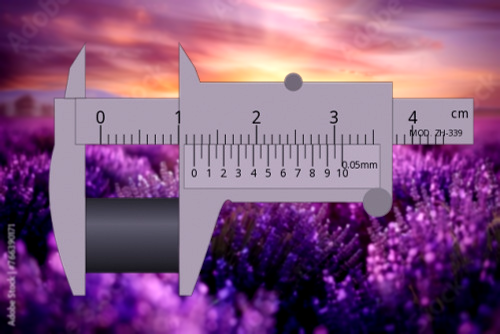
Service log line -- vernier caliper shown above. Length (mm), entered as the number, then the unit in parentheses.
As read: 12.0 (mm)
